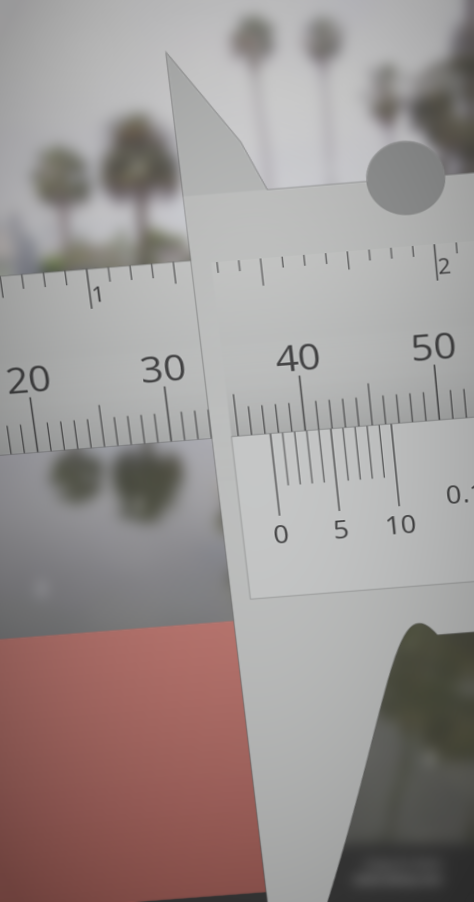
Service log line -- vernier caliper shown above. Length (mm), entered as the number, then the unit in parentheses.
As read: 37.4 (mm)
